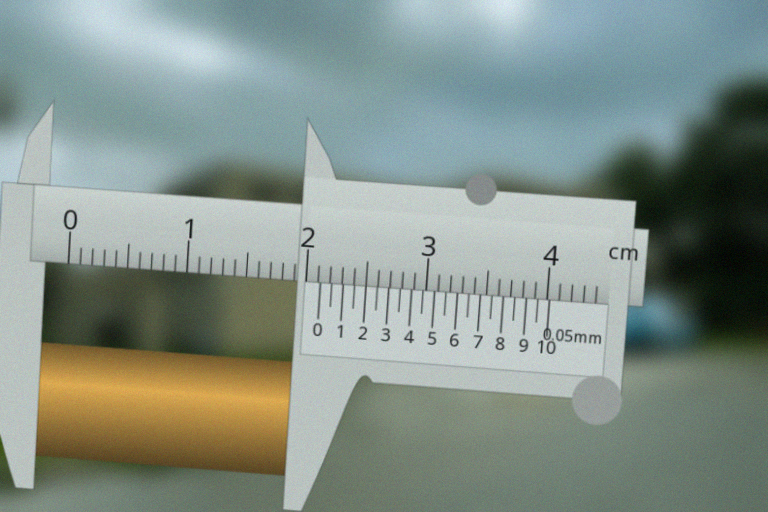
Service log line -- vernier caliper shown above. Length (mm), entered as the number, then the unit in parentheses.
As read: 21.2 (mm)
